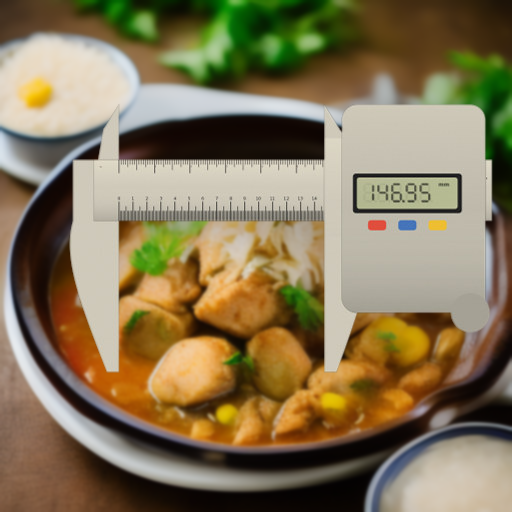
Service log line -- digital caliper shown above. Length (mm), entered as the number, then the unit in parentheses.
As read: 146.95 (mm)
